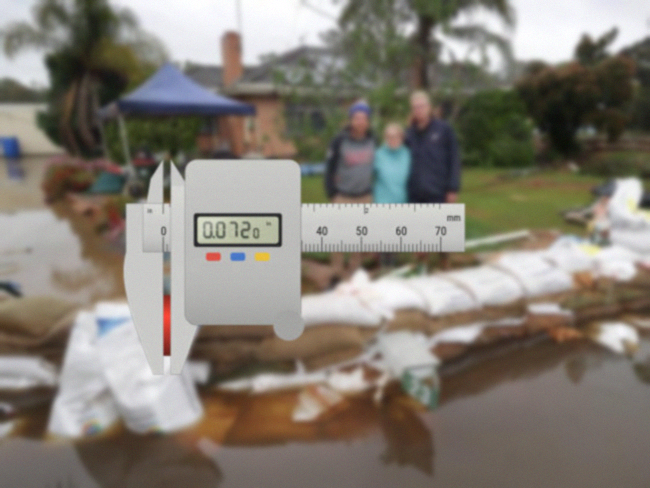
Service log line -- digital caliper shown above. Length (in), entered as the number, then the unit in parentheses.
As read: 0.0720 (in)
